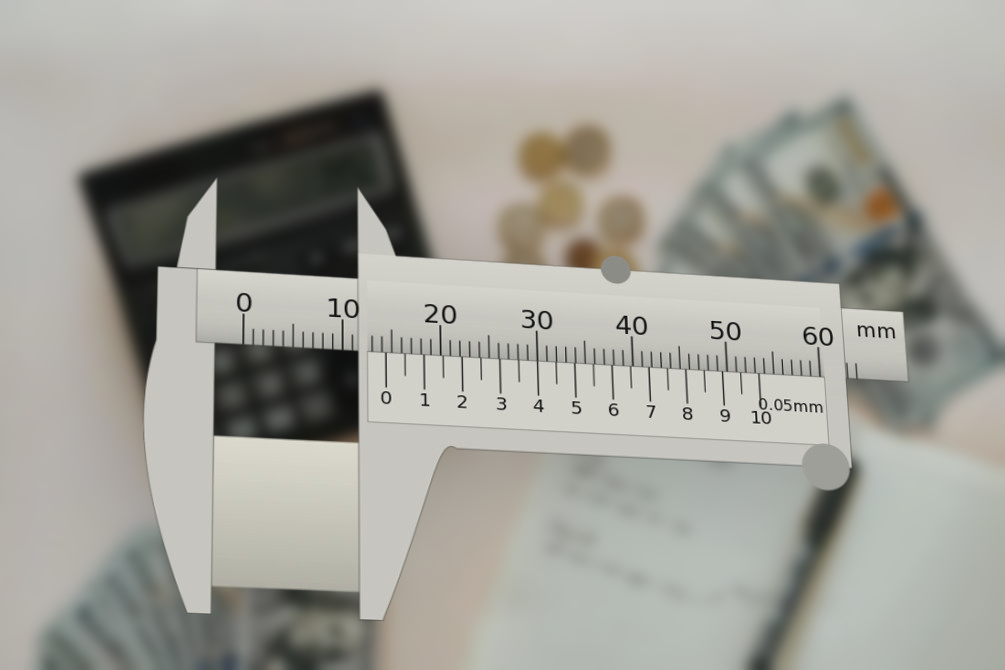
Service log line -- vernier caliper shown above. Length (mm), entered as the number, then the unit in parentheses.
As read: 14.4 (mm)
